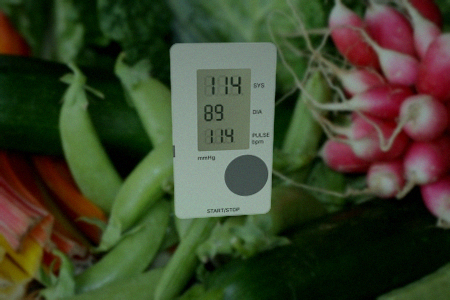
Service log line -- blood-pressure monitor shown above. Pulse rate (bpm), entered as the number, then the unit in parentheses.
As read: 114 (bpm)
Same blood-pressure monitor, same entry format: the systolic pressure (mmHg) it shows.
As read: 114 (mmHg)
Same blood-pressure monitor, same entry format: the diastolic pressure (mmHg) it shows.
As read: 89 (mmHg)
